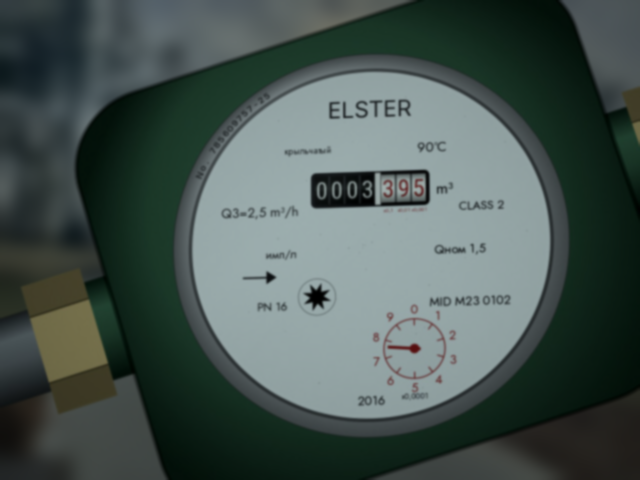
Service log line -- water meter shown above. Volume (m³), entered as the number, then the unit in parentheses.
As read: 3.3957 (m³)
